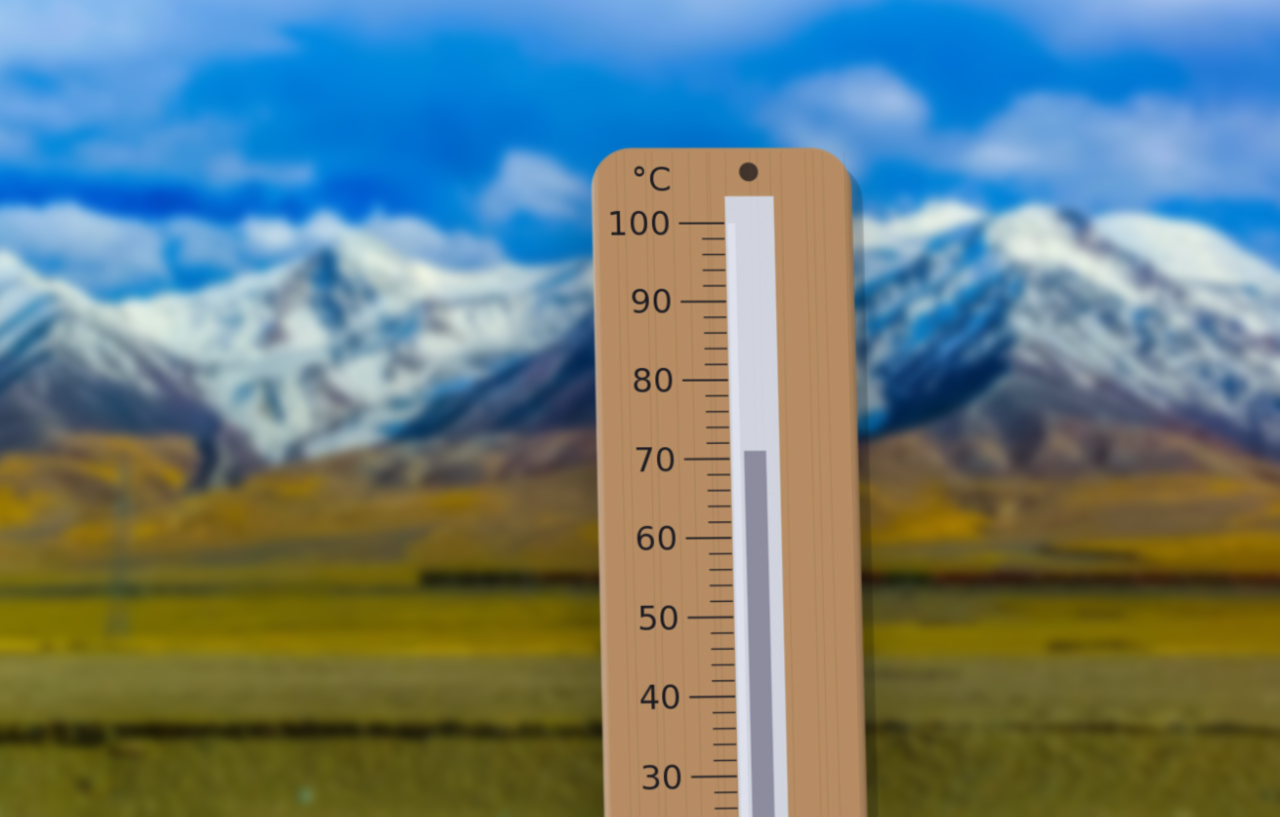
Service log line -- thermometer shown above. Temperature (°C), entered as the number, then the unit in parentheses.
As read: 71 (°C)
